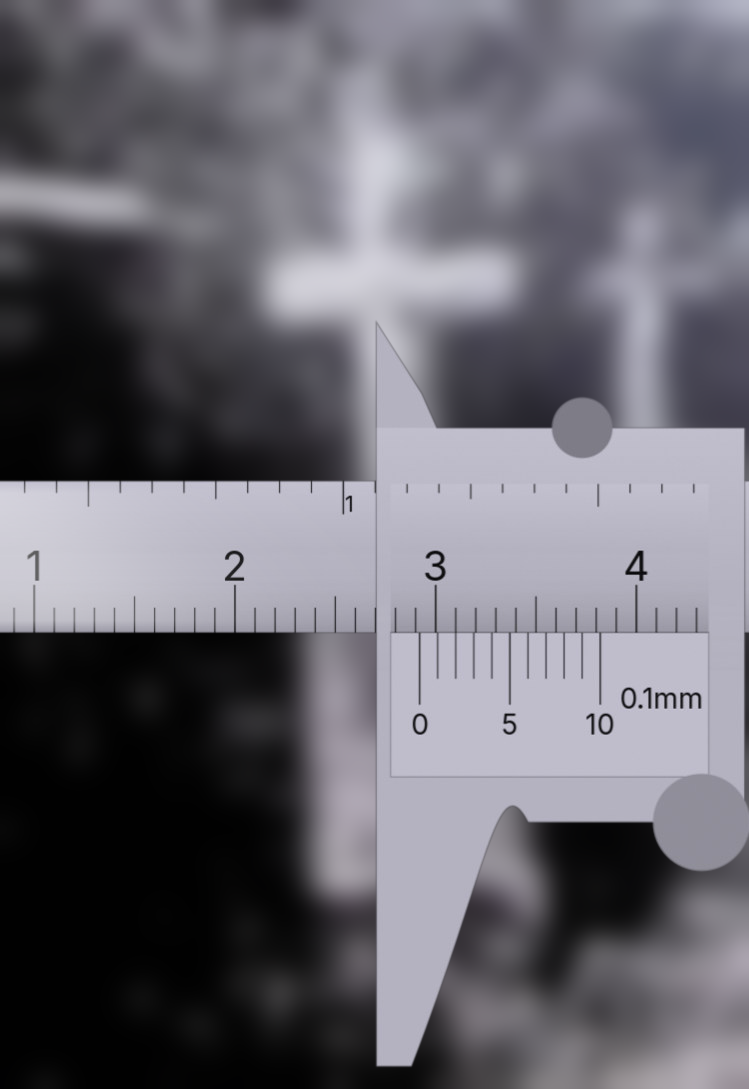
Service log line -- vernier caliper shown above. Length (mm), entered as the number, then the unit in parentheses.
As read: 29.2 (mm)
